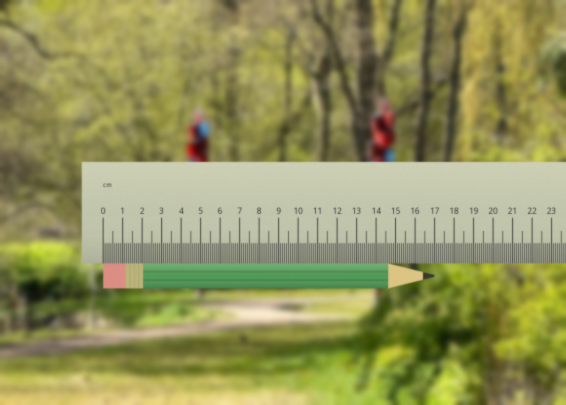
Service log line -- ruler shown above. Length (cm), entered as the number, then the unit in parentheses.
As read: 17 (cm)
